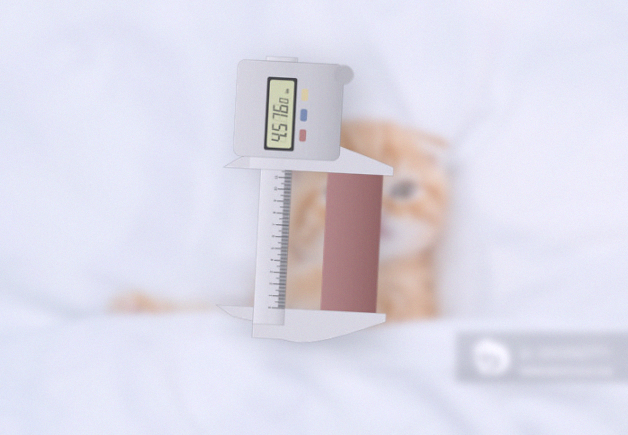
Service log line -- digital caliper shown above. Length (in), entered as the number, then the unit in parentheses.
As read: 4.5760 (in)
